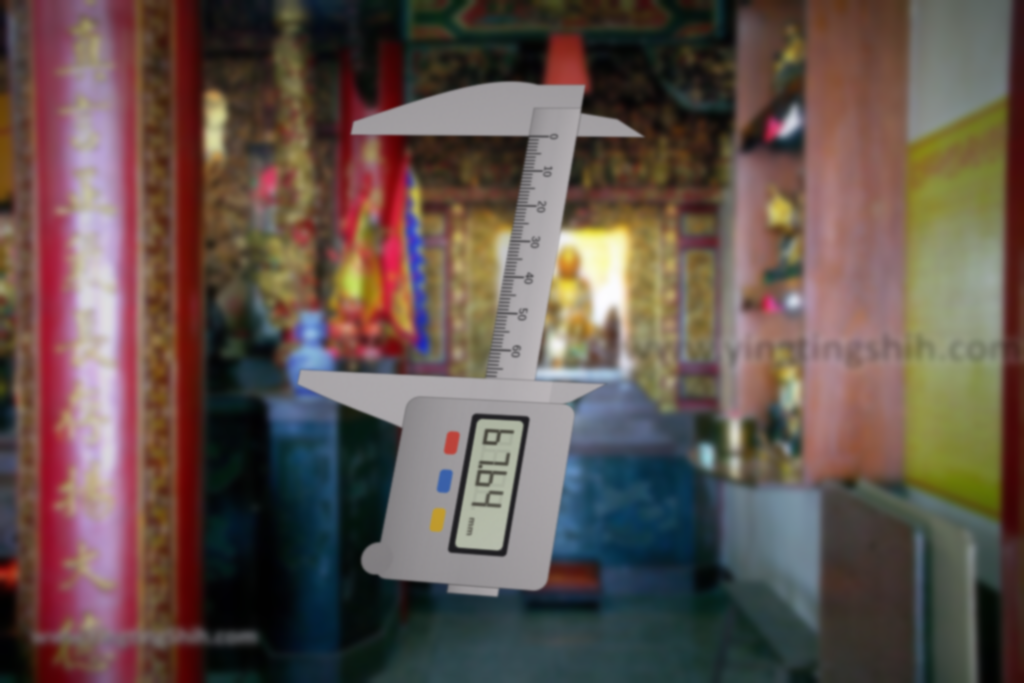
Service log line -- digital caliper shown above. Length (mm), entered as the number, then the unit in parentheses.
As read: 67.64 (mm)
